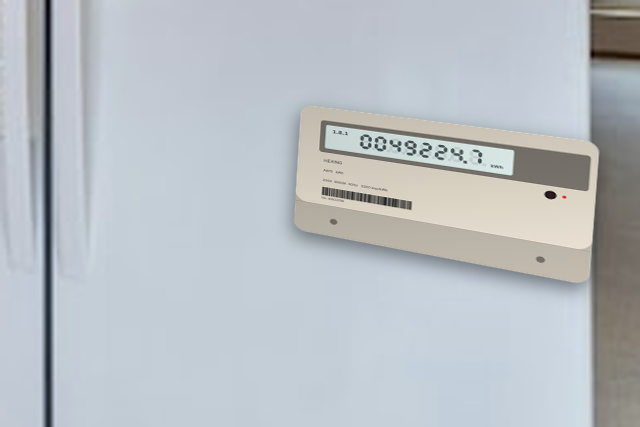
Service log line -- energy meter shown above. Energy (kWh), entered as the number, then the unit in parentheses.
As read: 49224.7 (kWh)
